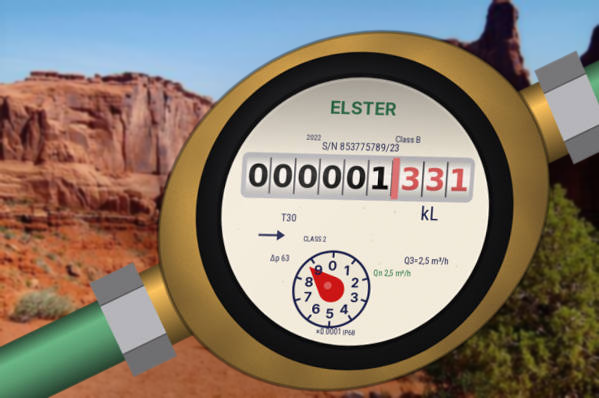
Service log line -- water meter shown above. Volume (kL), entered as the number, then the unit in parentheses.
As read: 1.3318 (kL)
